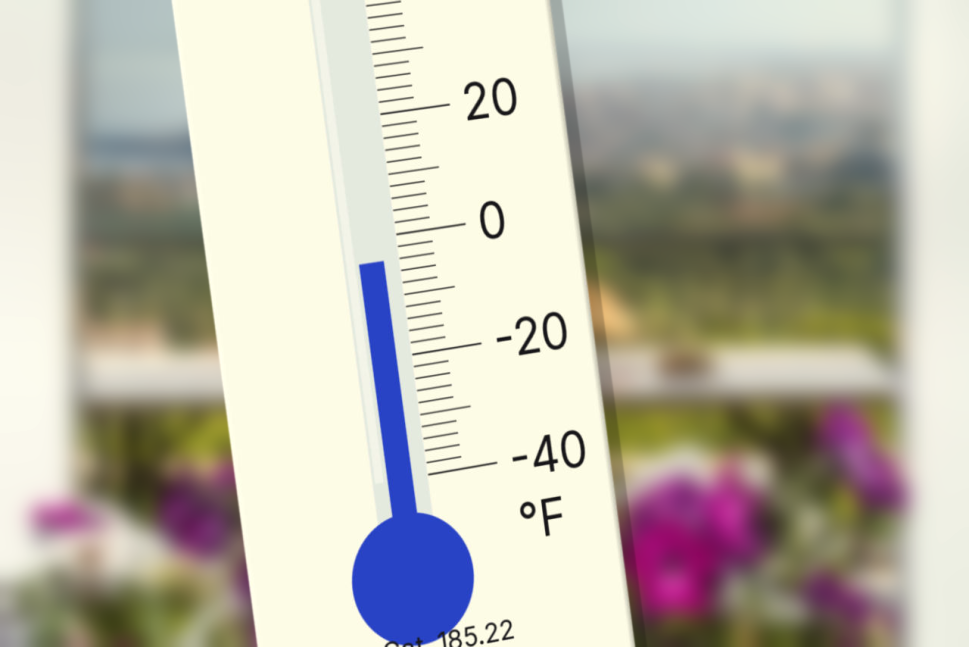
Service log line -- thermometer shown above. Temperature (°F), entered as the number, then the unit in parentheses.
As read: -4 (°F)
